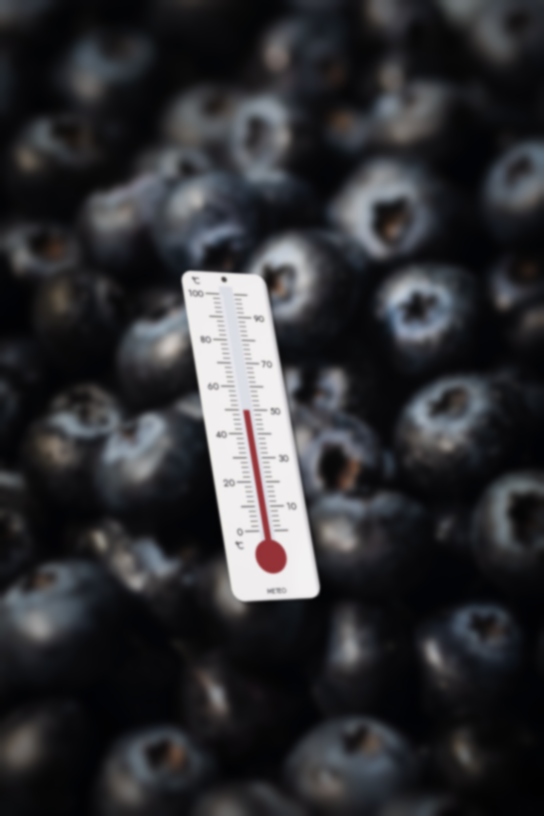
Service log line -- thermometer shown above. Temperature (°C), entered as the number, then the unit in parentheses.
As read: 50 (°C)
